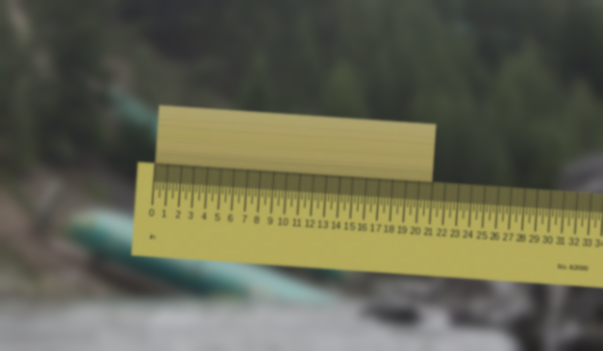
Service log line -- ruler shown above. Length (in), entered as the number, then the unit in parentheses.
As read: 21 (in)
